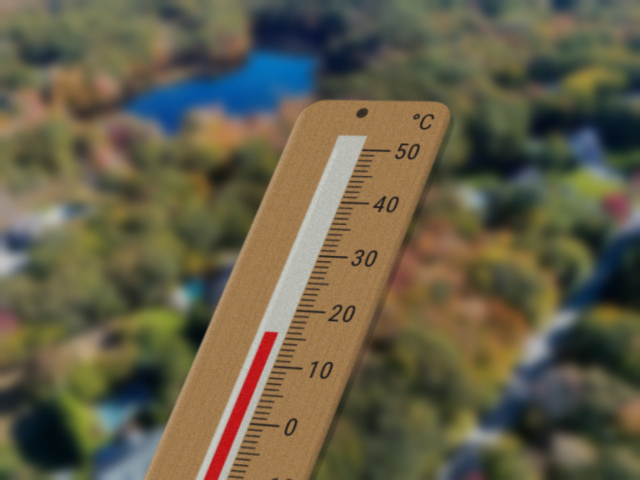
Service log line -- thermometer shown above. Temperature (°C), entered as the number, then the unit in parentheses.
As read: 16 (°C)
